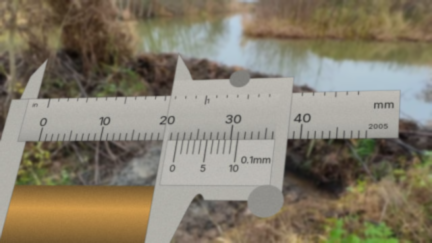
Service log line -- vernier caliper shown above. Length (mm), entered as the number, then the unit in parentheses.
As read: 22.0 (mm)
